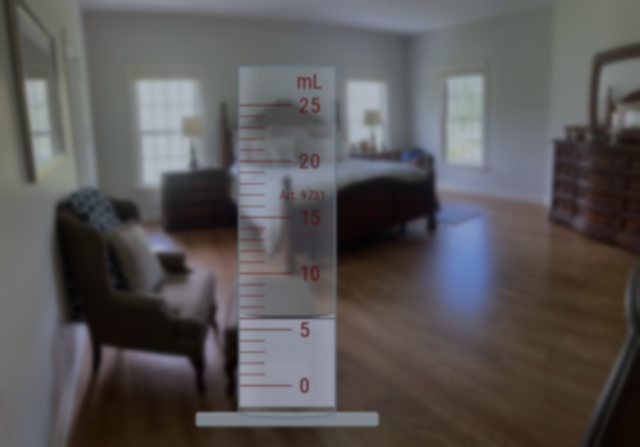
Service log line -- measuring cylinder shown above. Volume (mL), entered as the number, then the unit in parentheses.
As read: 6 (mL)
